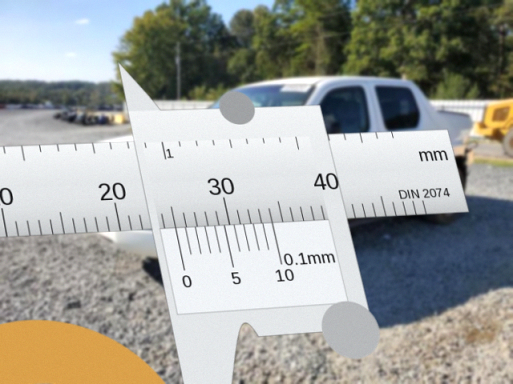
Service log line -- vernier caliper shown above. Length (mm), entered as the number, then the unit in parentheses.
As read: 25.0 (mm)
